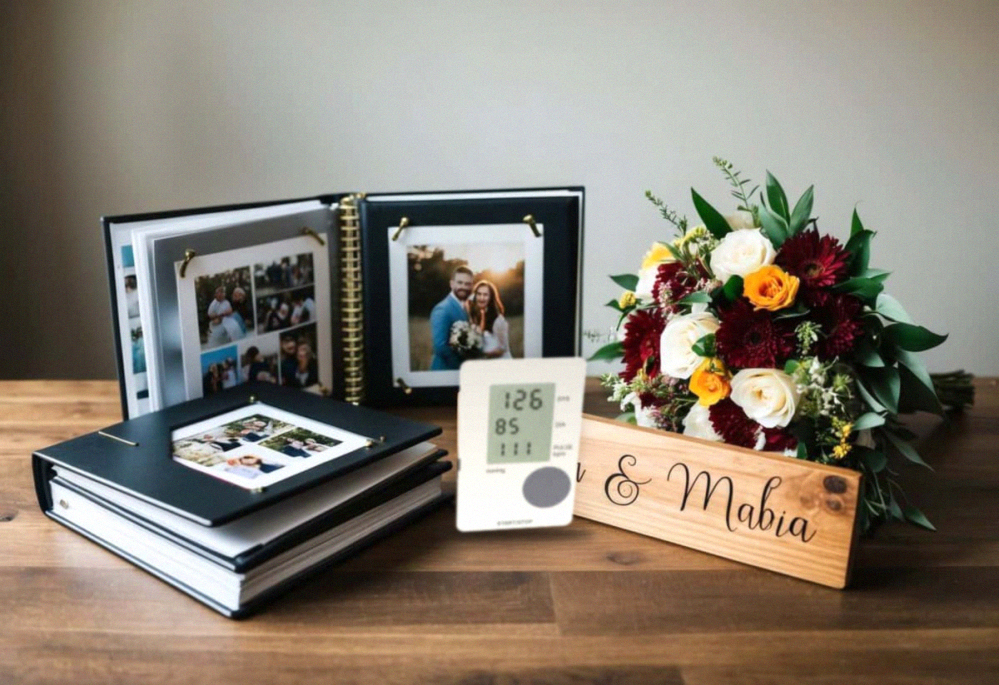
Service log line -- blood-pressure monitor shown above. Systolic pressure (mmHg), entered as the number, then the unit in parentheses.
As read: 126 (mmHg)
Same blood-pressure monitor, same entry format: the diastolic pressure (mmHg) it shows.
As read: 85 (mmHg)
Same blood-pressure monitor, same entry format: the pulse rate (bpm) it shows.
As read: 111 (bpm)
